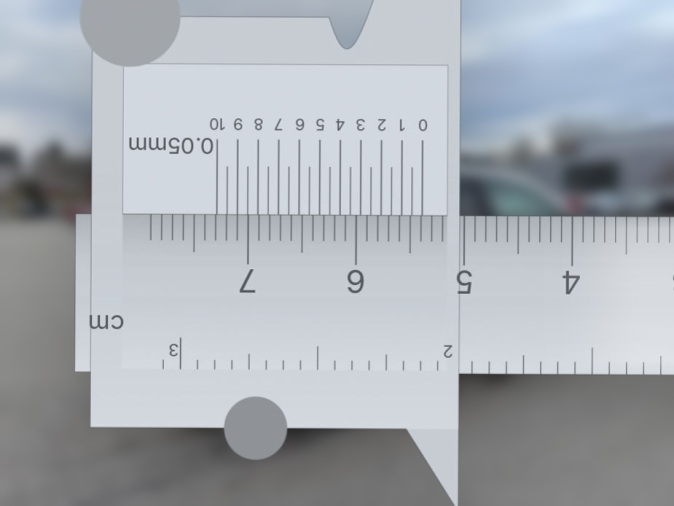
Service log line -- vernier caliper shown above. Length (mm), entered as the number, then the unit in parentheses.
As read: 53.9 (mm)
